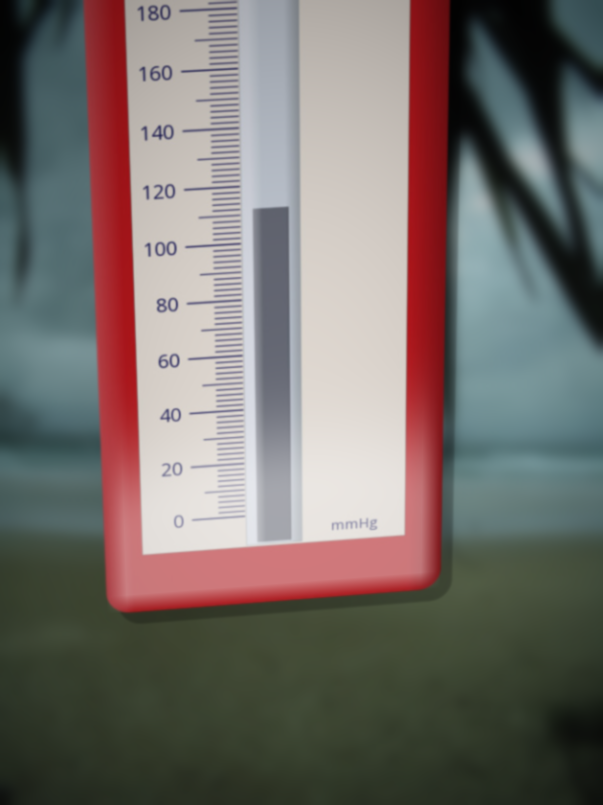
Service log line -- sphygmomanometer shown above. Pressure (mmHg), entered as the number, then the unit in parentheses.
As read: 112 (mmHg)
